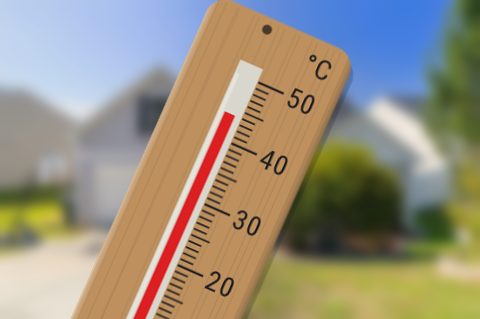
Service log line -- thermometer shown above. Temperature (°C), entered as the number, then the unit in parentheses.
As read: 44 (°C)
